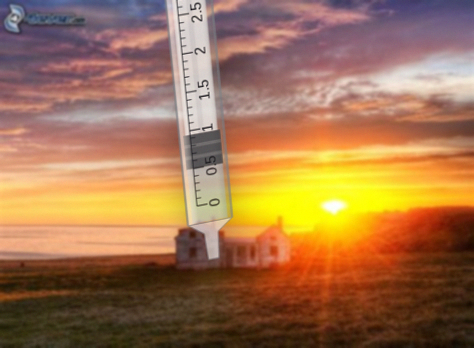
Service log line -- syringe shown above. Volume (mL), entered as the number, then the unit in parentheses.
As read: 0.5 (mL)
